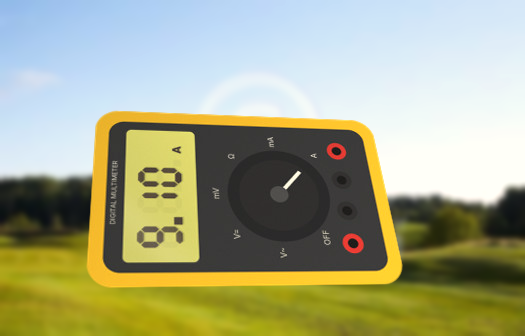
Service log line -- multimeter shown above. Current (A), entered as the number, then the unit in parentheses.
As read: 9.10 (A)
